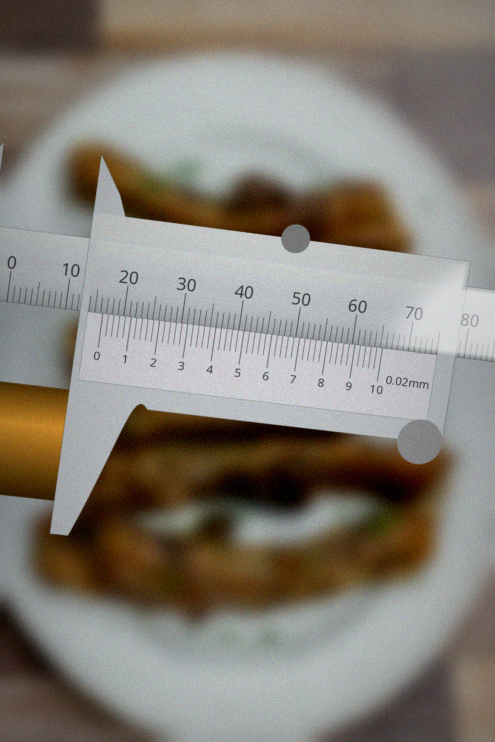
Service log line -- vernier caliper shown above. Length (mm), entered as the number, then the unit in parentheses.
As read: 16.4 (mm)
